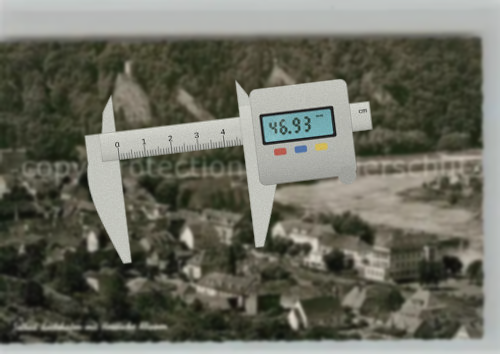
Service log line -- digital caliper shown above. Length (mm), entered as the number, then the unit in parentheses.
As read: 46.93 (mm)
